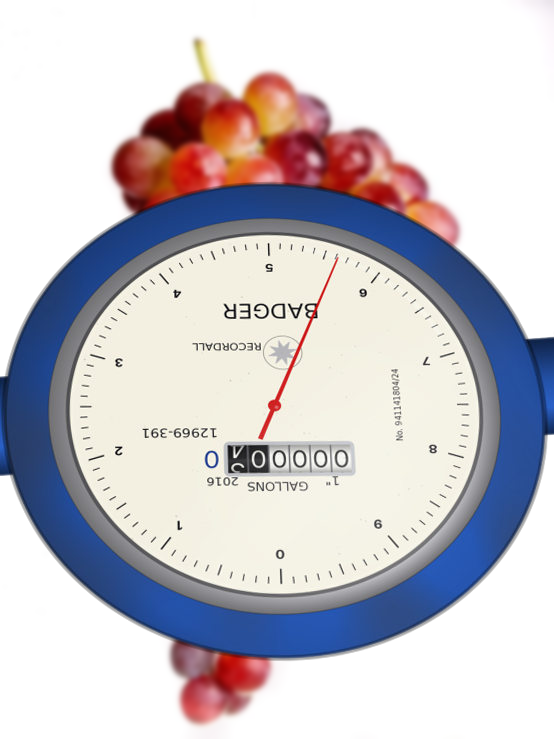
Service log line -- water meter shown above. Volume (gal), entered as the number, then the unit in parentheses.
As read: 35.6 (gal)
